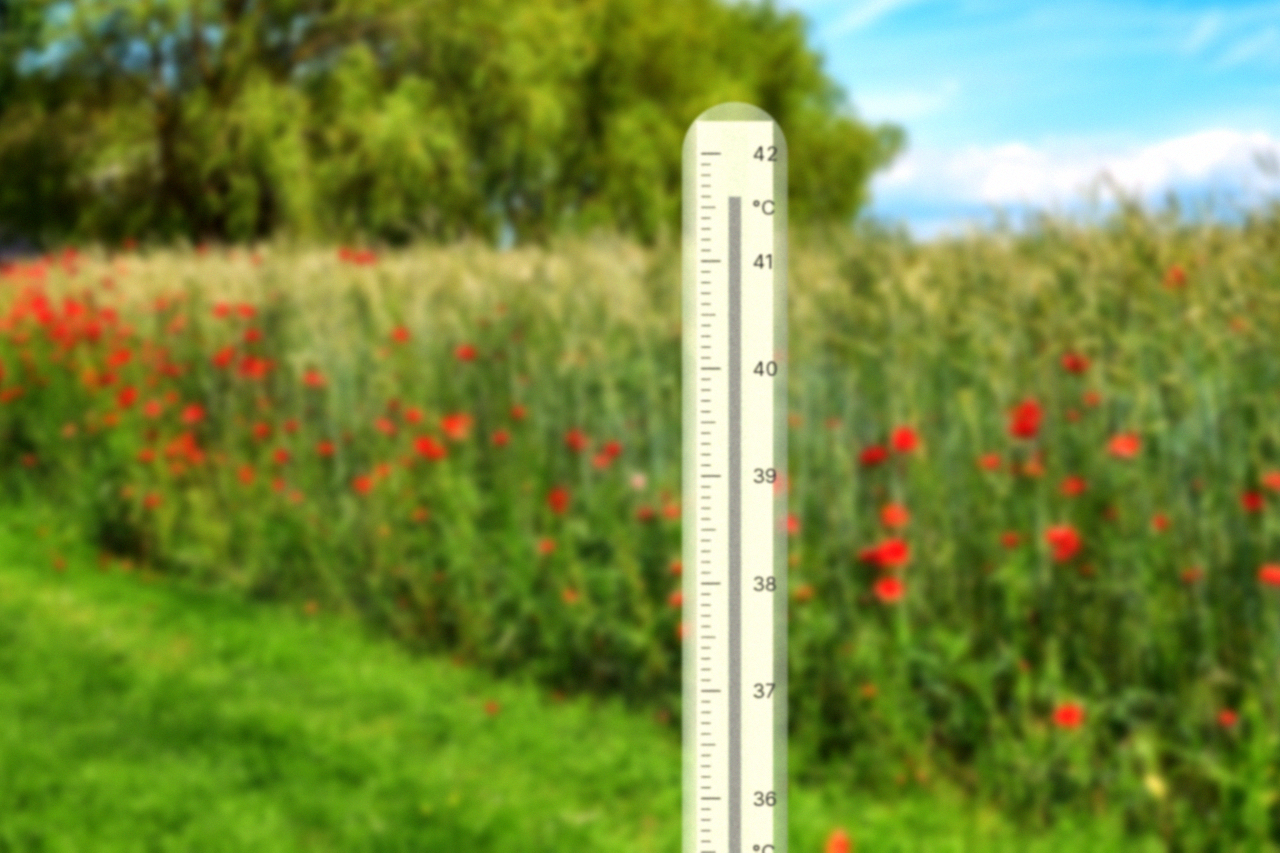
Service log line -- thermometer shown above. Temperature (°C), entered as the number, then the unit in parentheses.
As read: 41.6 (°C)
